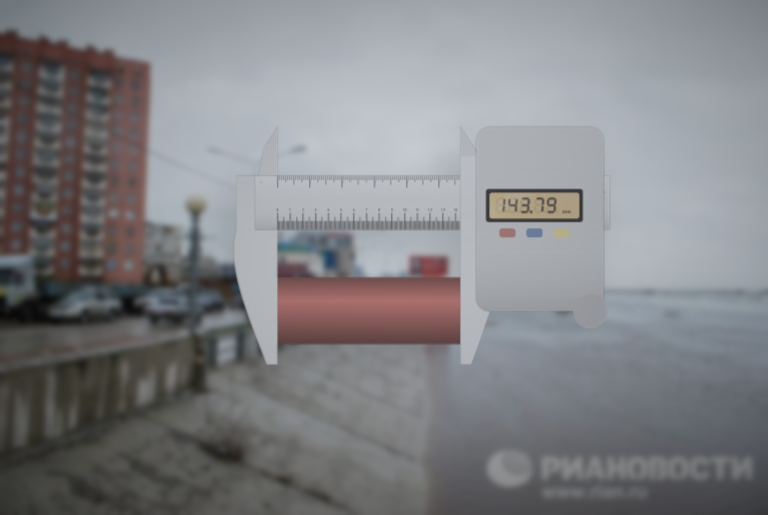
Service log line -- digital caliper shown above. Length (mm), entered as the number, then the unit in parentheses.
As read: 143.79 (mm)
